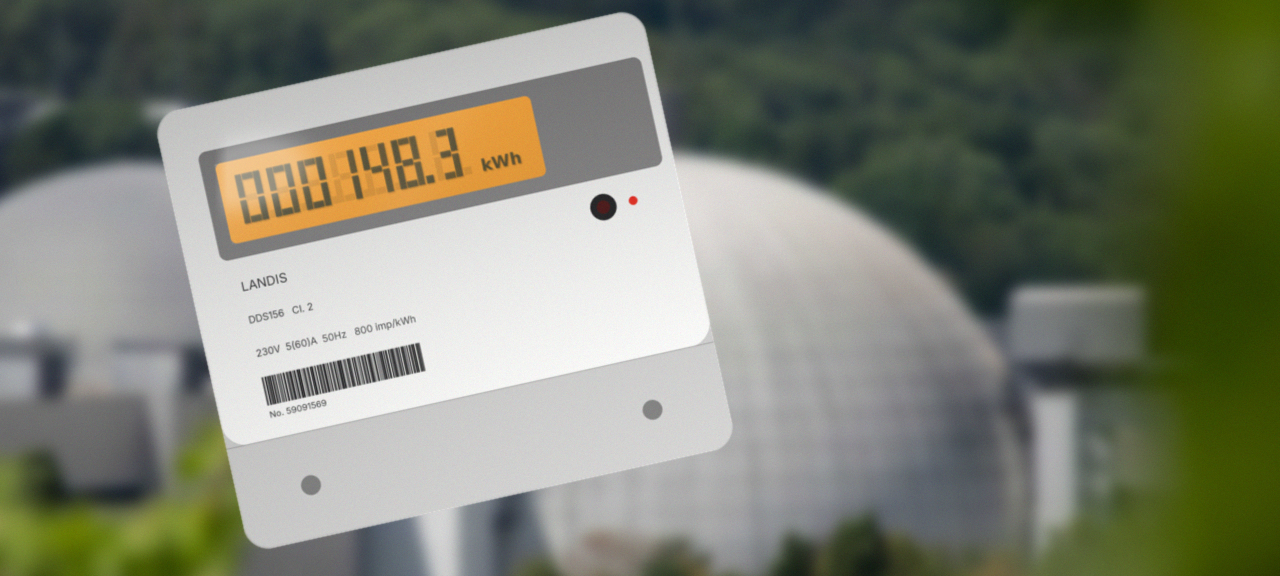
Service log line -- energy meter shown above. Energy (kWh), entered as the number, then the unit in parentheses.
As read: 148.3 (kWh)
